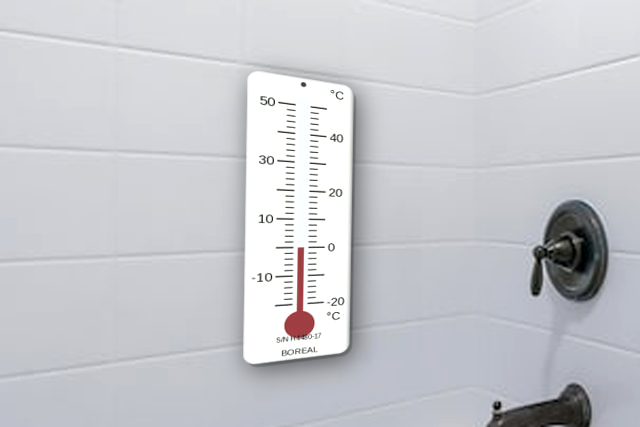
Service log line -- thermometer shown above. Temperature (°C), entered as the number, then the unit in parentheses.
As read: 0 (°C)
